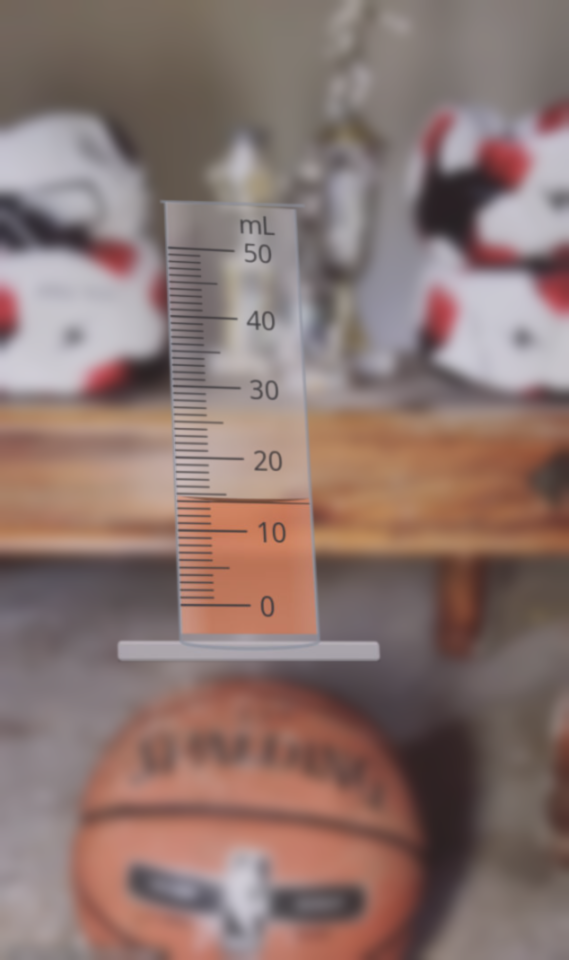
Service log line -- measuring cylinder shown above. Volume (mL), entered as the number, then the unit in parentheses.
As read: 14 (mL)
